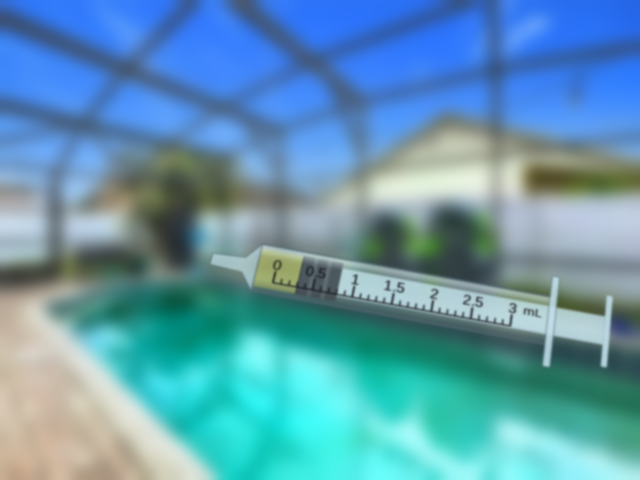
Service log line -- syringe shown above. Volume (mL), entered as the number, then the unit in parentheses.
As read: 0.3 (mL)
